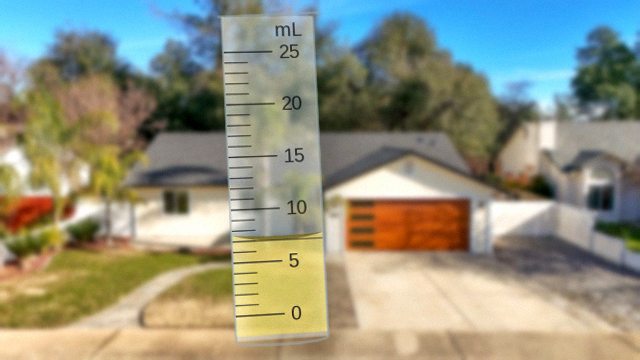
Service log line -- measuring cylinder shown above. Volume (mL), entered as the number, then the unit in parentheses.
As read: 7 (mL)
